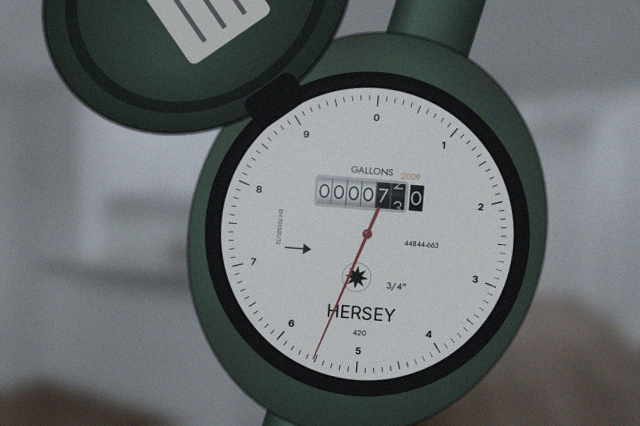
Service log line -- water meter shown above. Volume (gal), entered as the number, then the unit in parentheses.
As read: 725.5 (gal)
